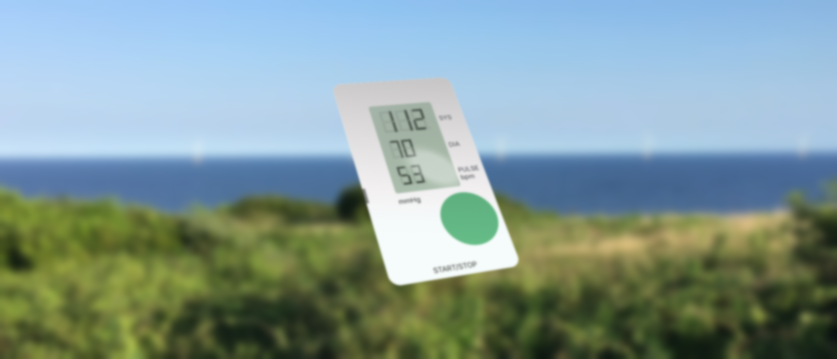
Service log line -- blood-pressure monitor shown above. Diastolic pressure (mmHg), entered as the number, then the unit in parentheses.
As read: 70 (mmHg)
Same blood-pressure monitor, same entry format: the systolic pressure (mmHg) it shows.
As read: 112 (mmHg)
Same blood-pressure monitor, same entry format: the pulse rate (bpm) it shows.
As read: 53 (bpm)
